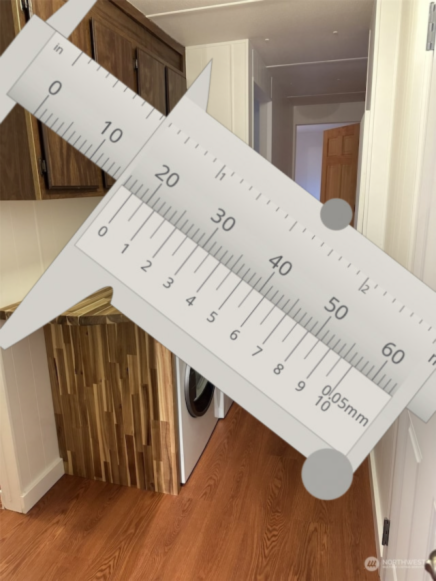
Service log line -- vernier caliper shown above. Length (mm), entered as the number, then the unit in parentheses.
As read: 17.6 (mm)
